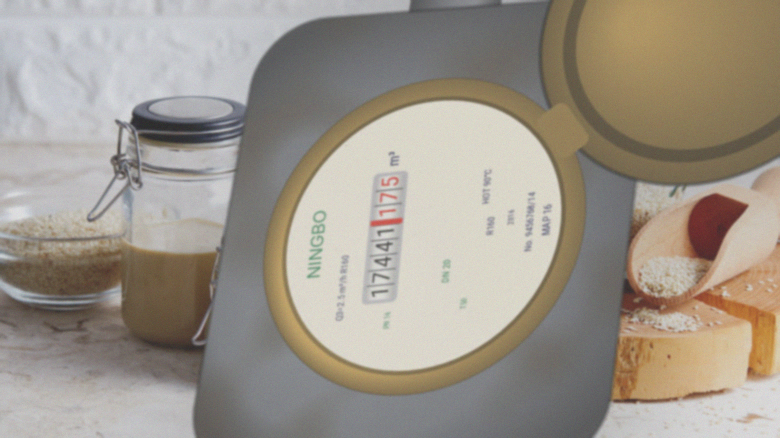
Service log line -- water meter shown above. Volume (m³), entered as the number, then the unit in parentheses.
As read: 17441.175 (m³)
